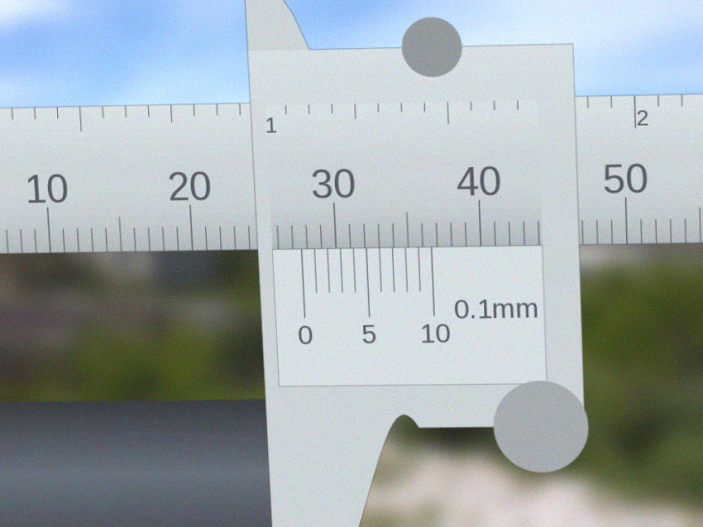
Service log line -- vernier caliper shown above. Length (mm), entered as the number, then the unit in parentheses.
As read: 27.6 (mm)
